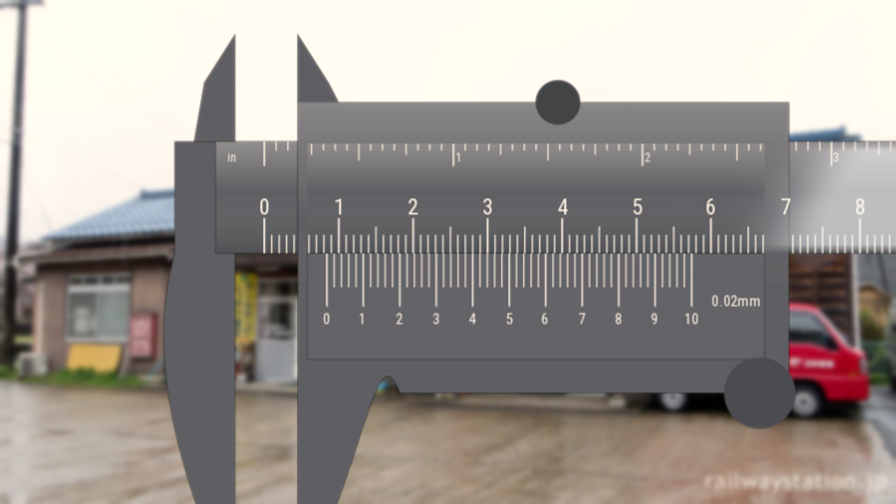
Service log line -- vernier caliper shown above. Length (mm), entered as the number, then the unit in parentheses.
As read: 8.4 (mm)
